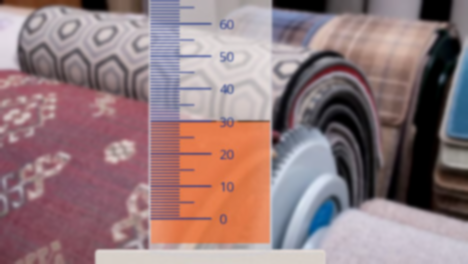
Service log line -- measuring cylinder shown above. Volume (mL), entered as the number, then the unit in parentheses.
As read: 30 (mL)
